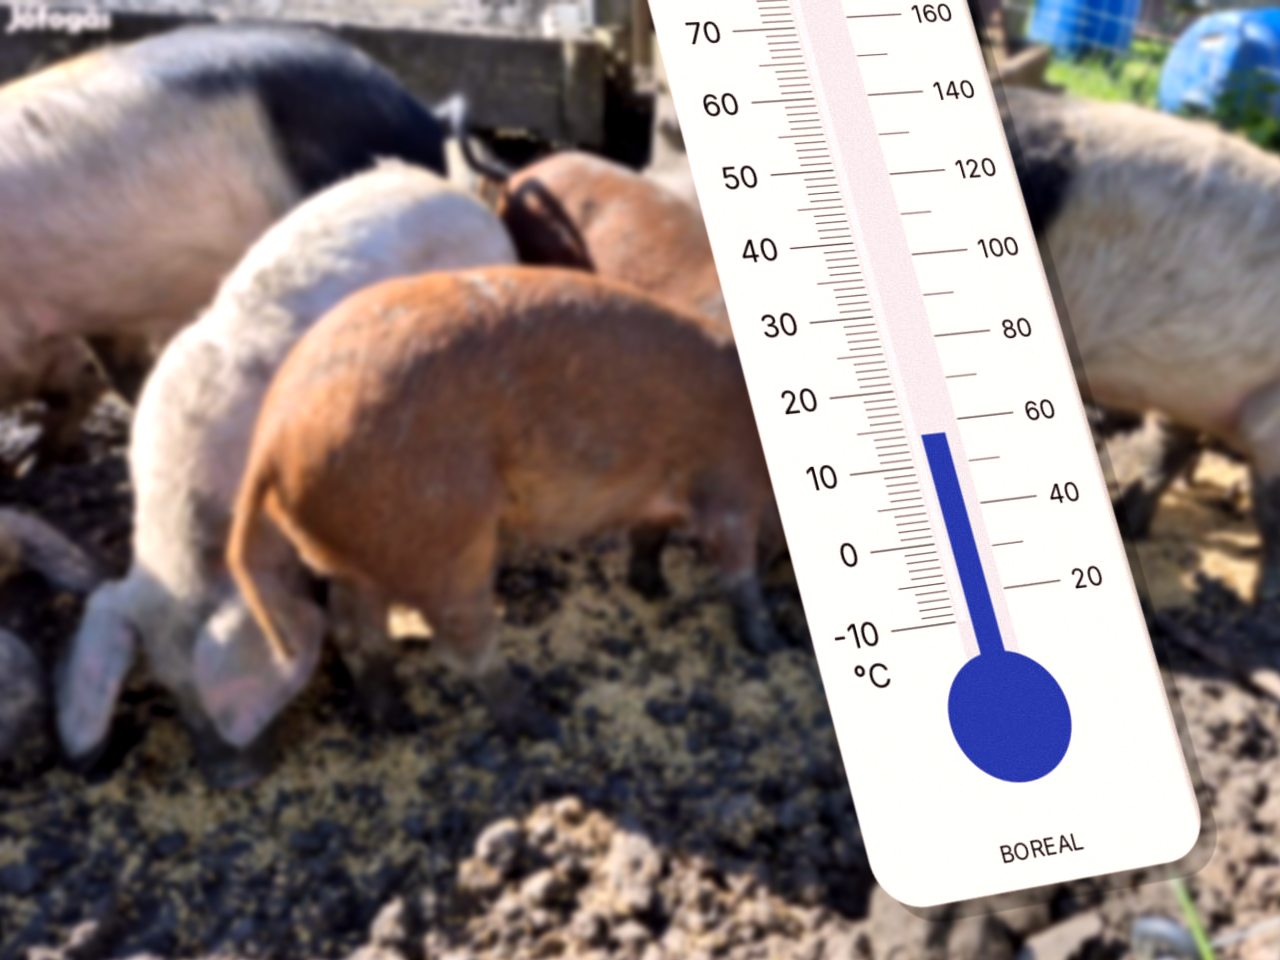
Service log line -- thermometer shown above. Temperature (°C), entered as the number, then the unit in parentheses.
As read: 14 (°C)
